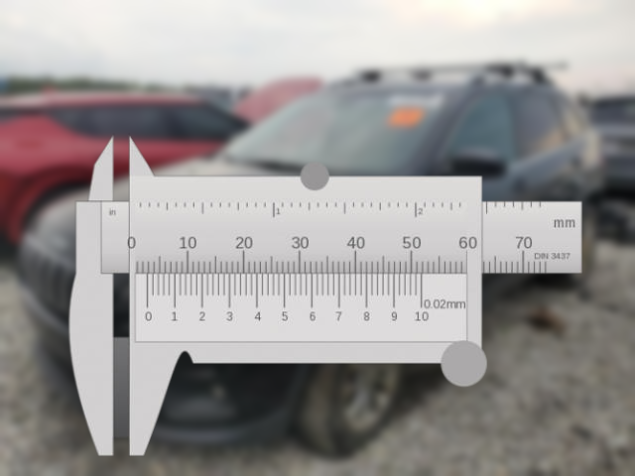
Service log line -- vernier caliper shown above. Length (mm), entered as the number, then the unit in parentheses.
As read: 2.8 (mm)
